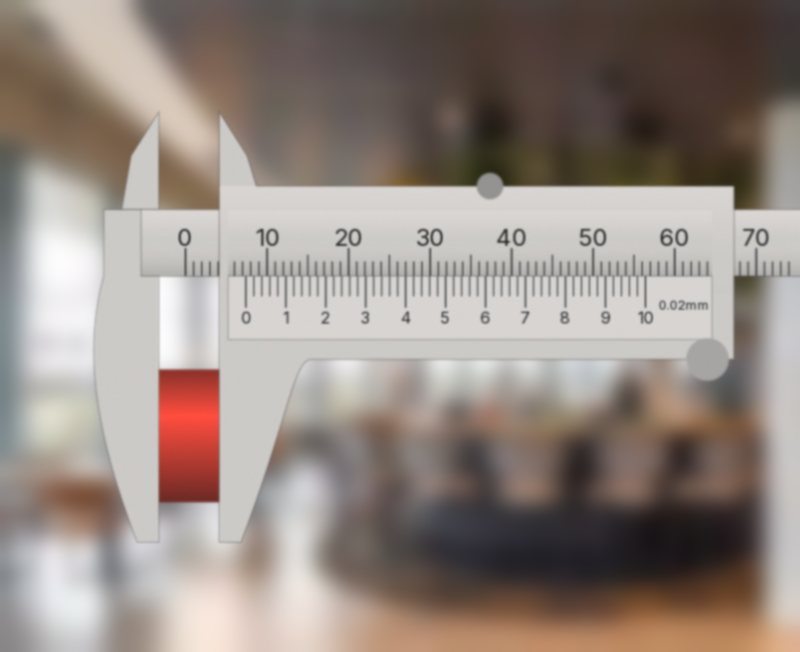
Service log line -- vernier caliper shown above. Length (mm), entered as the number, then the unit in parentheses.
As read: 7.4 (mm)
